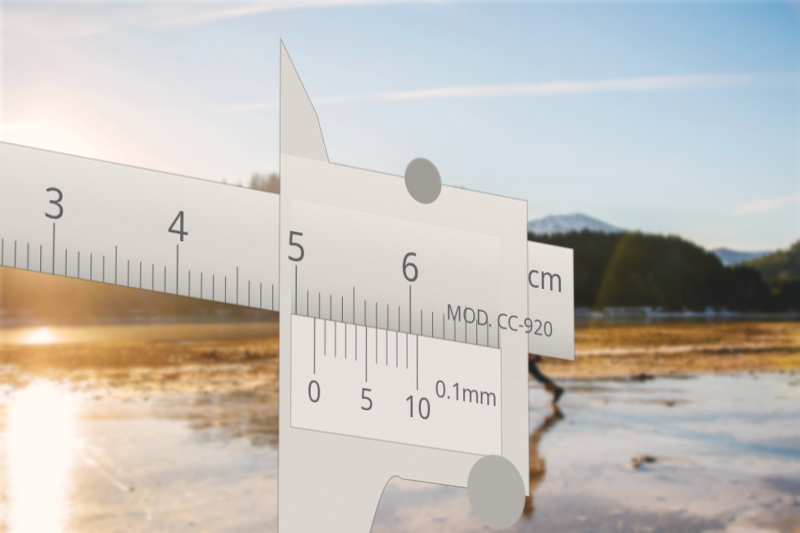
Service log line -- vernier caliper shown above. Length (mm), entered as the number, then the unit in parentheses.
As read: 51.6 (mm)
